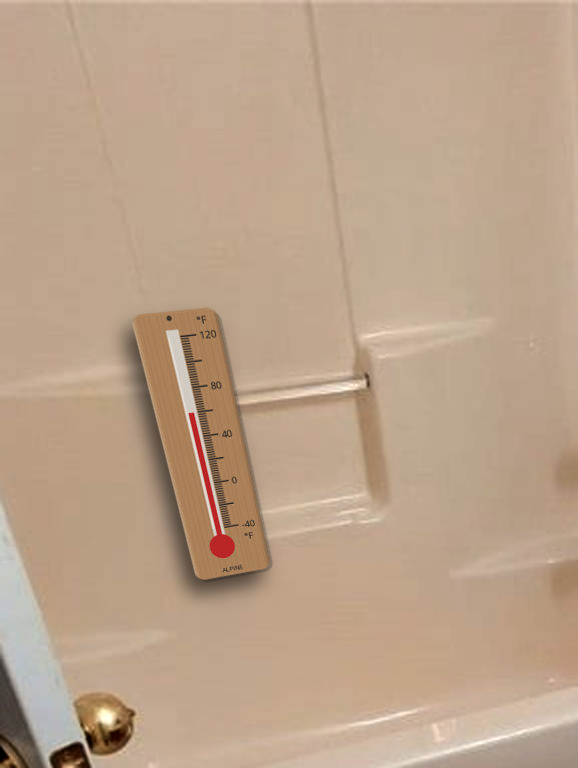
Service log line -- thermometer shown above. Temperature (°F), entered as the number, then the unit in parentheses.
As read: 60 (°F)
